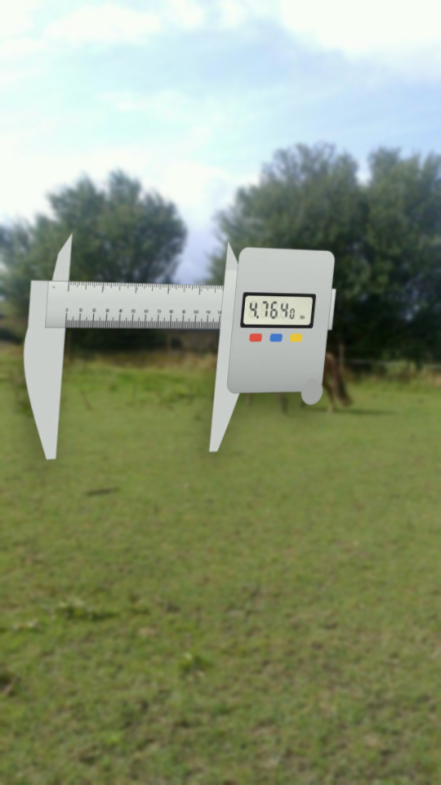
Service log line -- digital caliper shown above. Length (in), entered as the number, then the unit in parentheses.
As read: 4.7640 (in)
